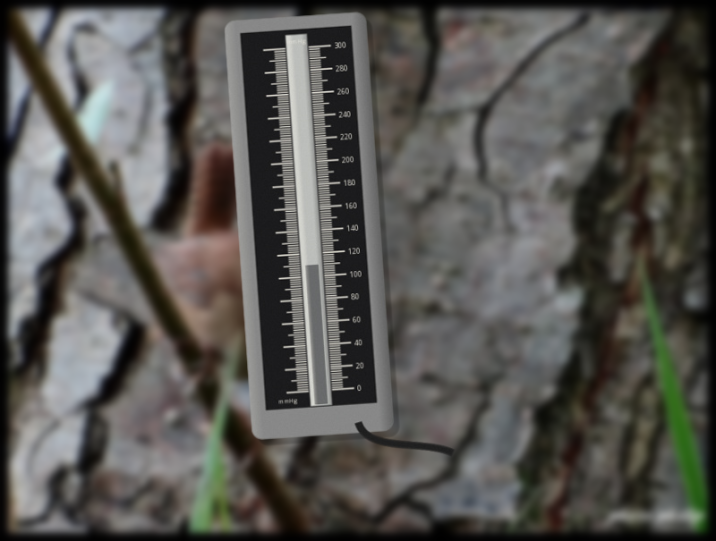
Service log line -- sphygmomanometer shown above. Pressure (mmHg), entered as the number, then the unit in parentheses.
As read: 110 (mmHg)
